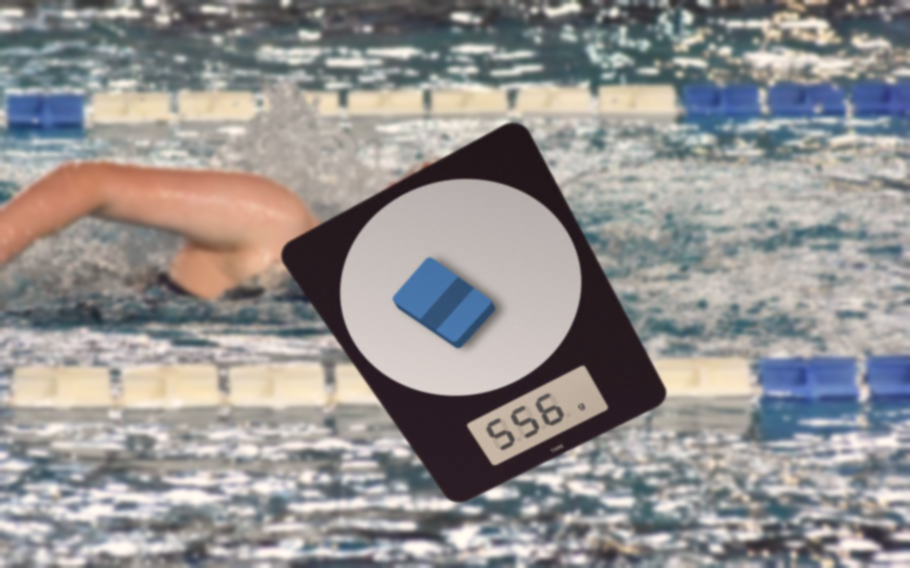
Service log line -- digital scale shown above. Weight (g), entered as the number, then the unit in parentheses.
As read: 556 (g)
